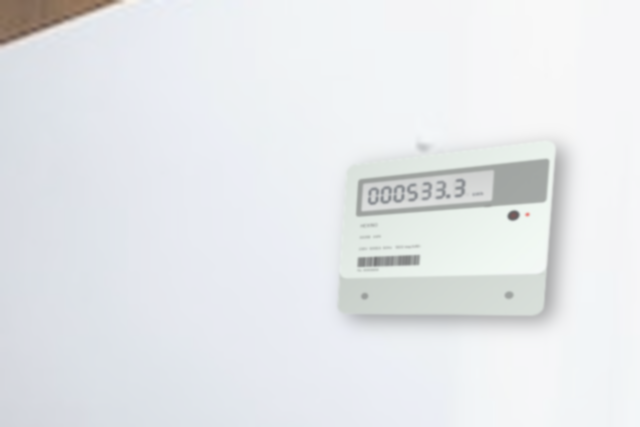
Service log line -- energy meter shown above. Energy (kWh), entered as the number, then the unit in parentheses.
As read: 533.3 (kWh)
